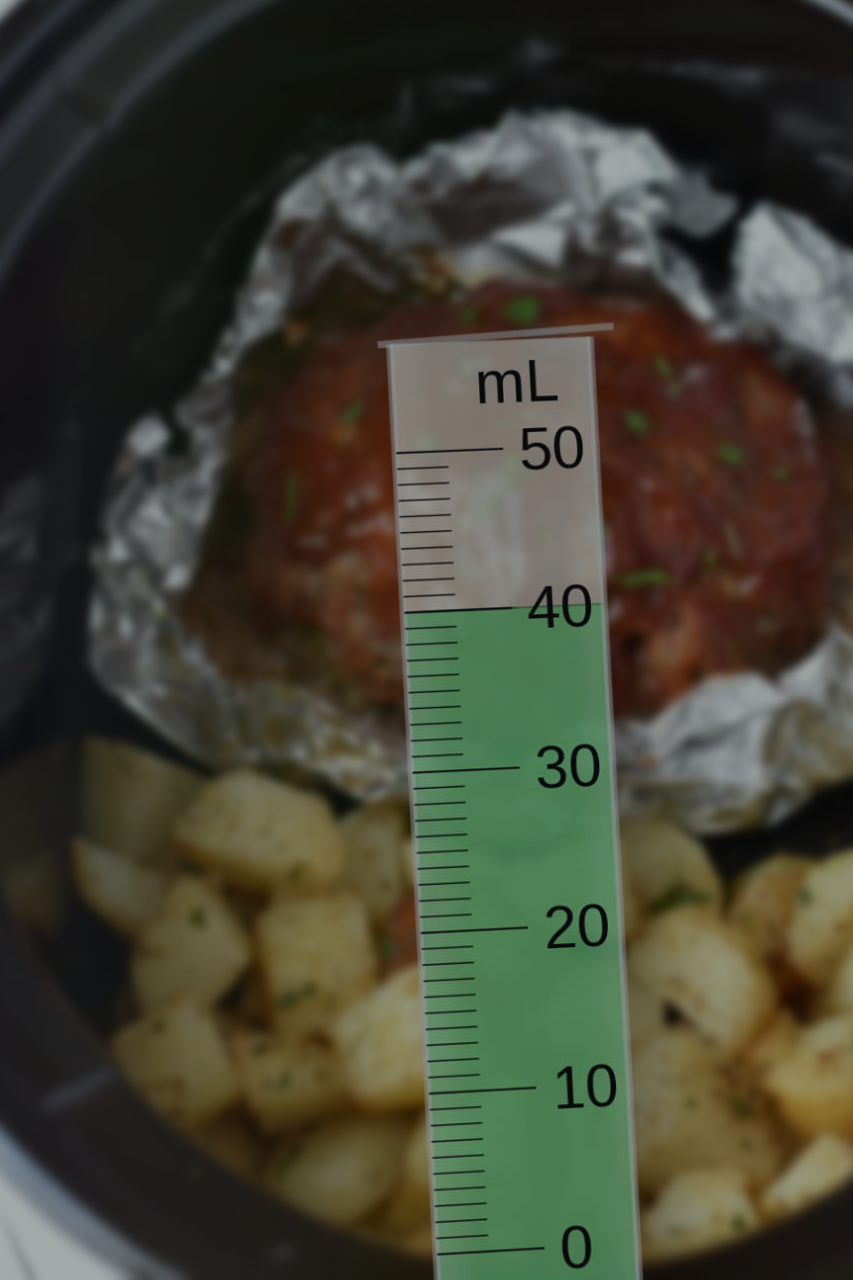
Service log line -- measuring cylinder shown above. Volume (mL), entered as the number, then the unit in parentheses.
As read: 40 (mL)
